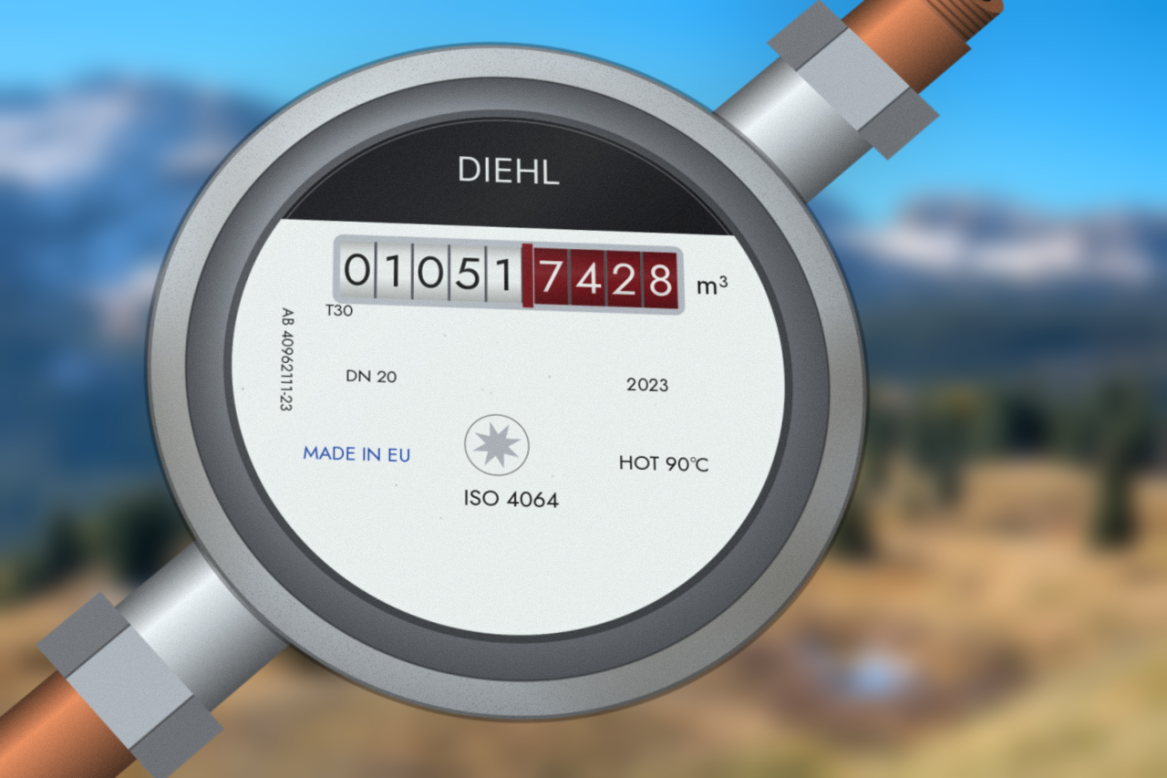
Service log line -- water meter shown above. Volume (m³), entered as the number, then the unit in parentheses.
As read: 1051.7428 (m³)
